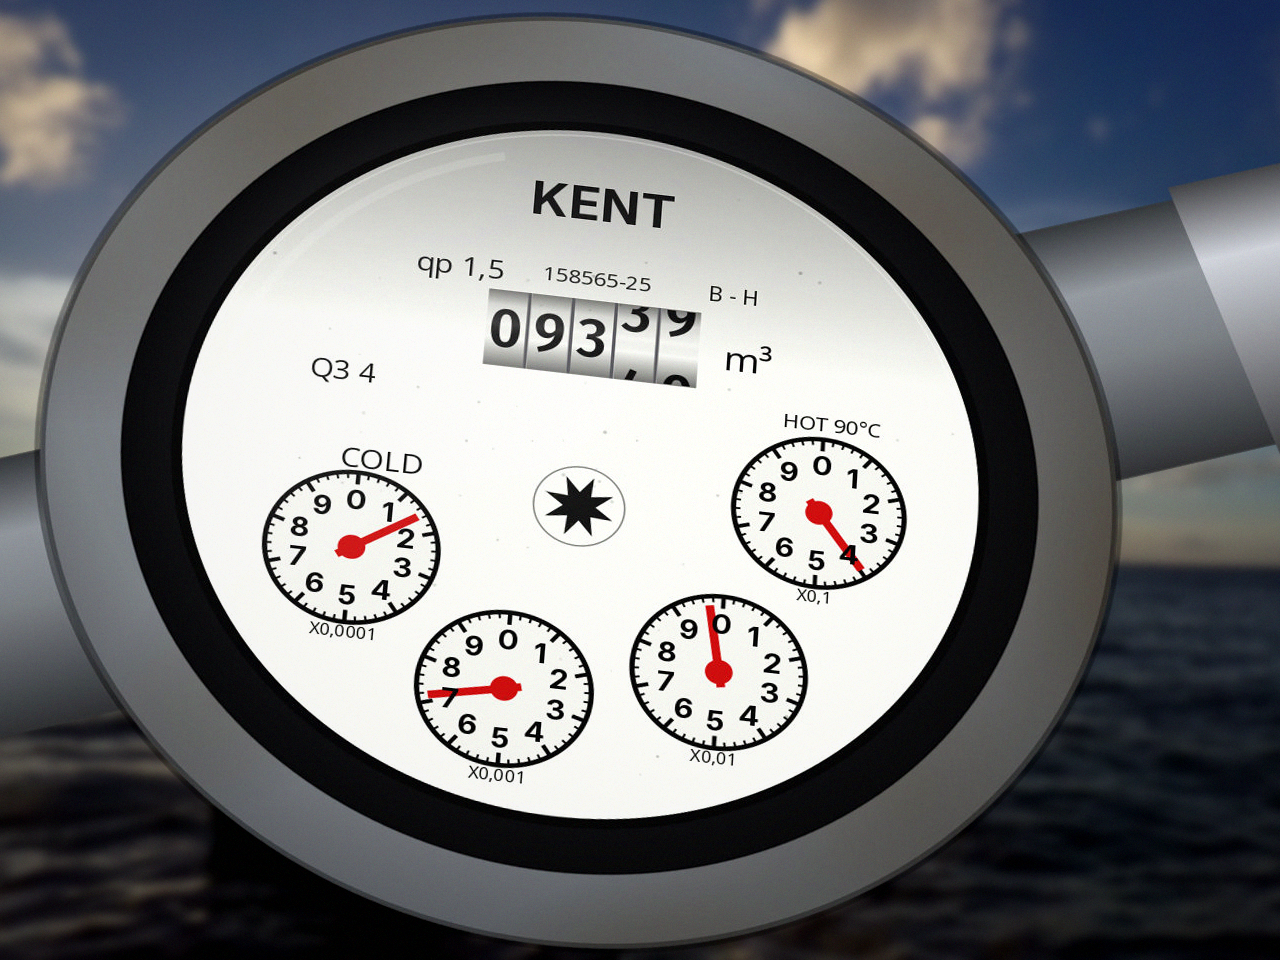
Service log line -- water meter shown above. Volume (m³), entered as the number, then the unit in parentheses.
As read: 9339.3971 (m³)
